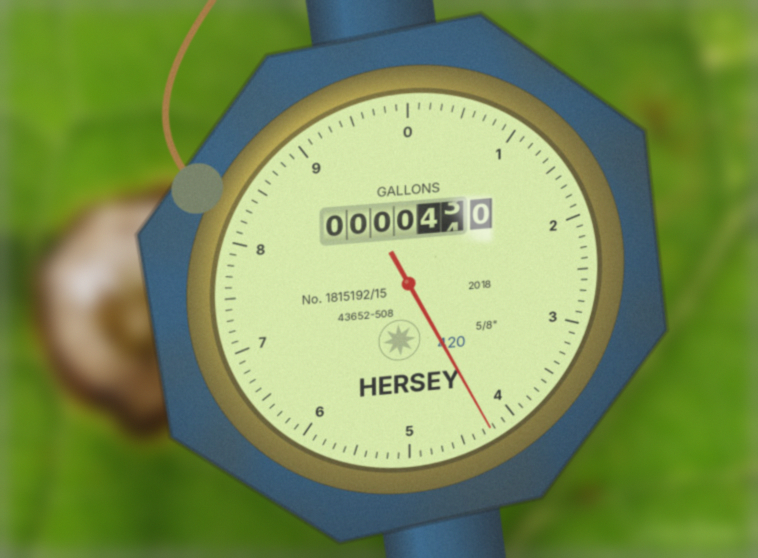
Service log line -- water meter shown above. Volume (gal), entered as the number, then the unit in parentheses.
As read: 434.2 (gal)
